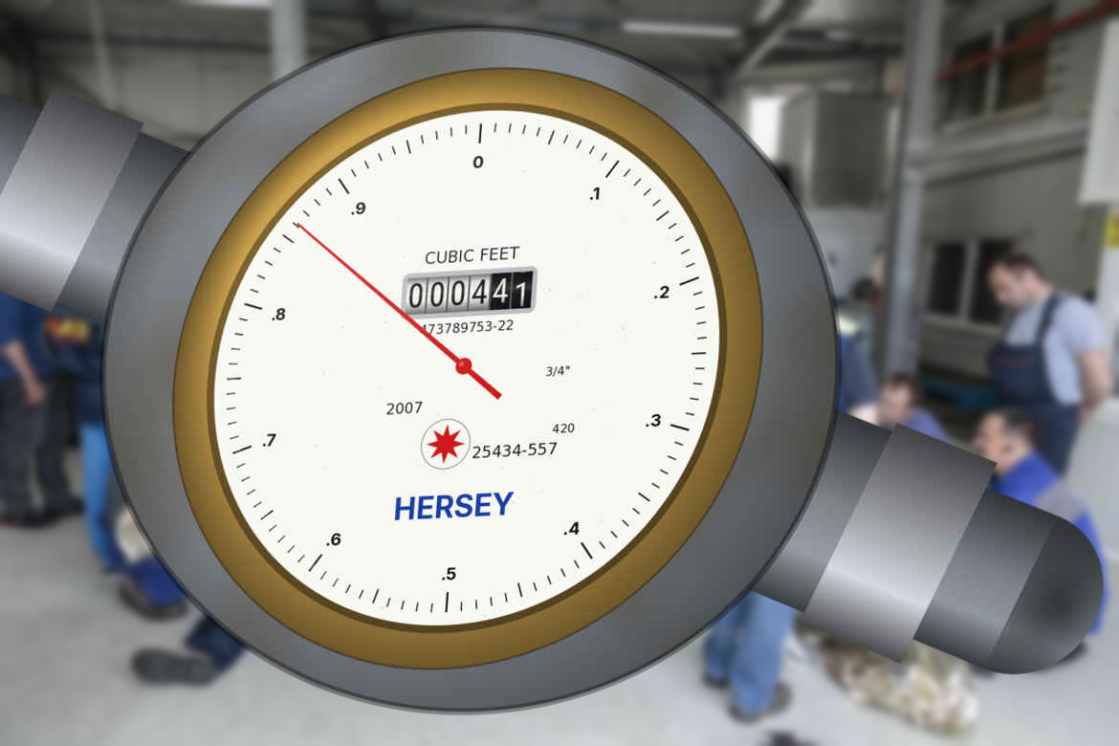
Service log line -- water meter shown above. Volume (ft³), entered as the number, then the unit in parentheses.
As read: 440.86 (ft³)
